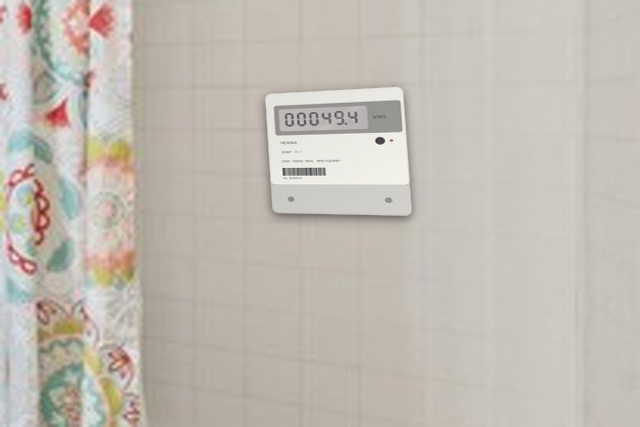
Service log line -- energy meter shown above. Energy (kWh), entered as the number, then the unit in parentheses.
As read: 49.4 (kWh)
